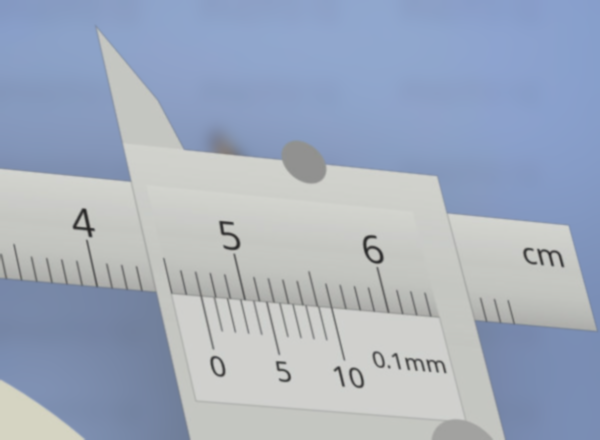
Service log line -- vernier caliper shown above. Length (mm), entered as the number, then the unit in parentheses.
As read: 47.0 (mm)
